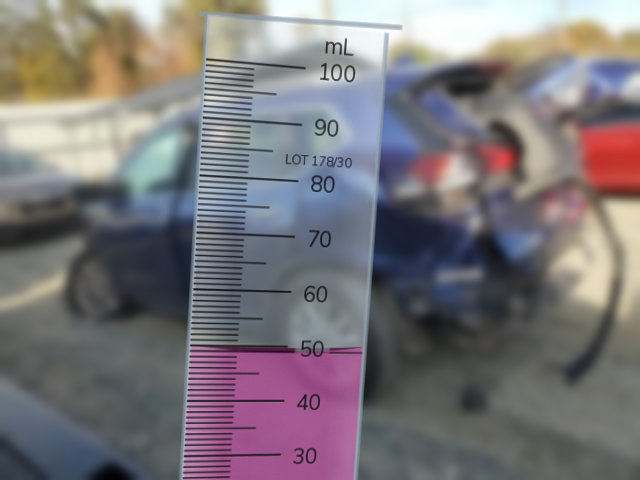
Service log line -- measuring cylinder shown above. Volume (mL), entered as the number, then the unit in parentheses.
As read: 49 (mL)
